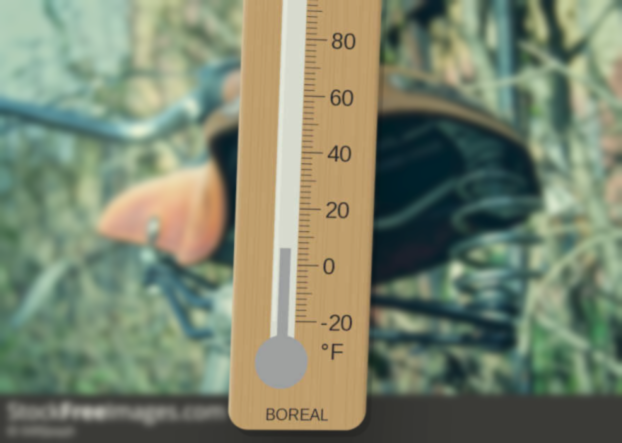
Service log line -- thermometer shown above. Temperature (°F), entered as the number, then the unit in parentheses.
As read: 6 (°F)
